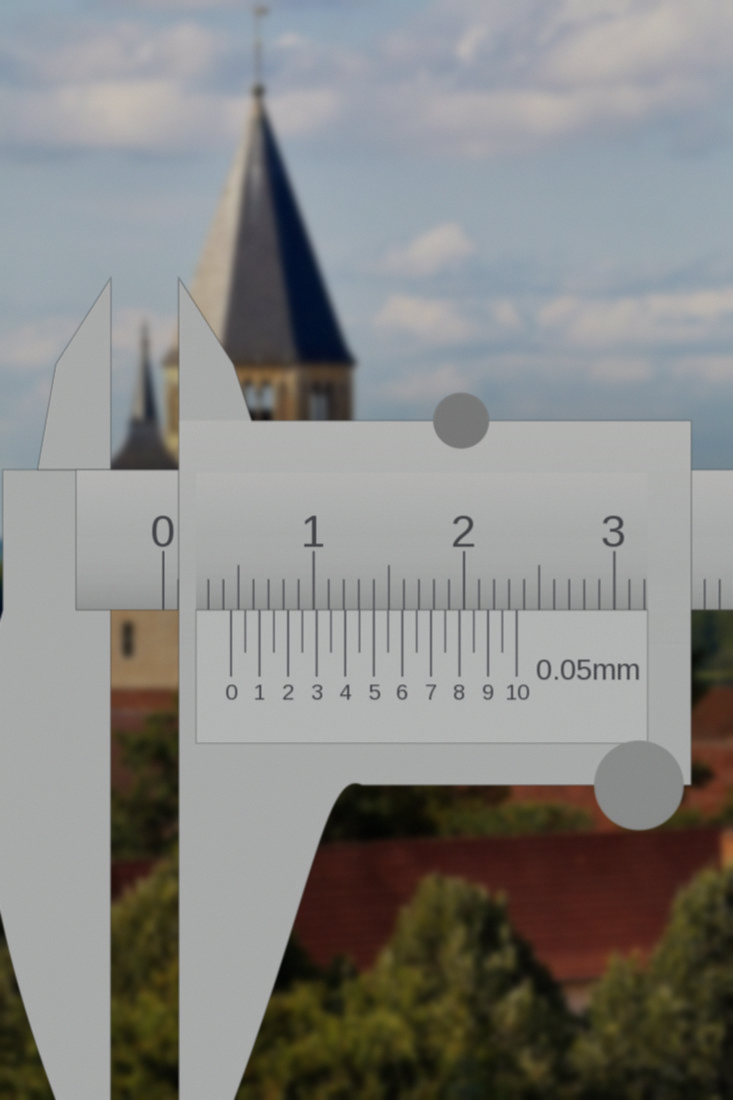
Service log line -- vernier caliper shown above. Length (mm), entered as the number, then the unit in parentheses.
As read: 4.5 (mm)
